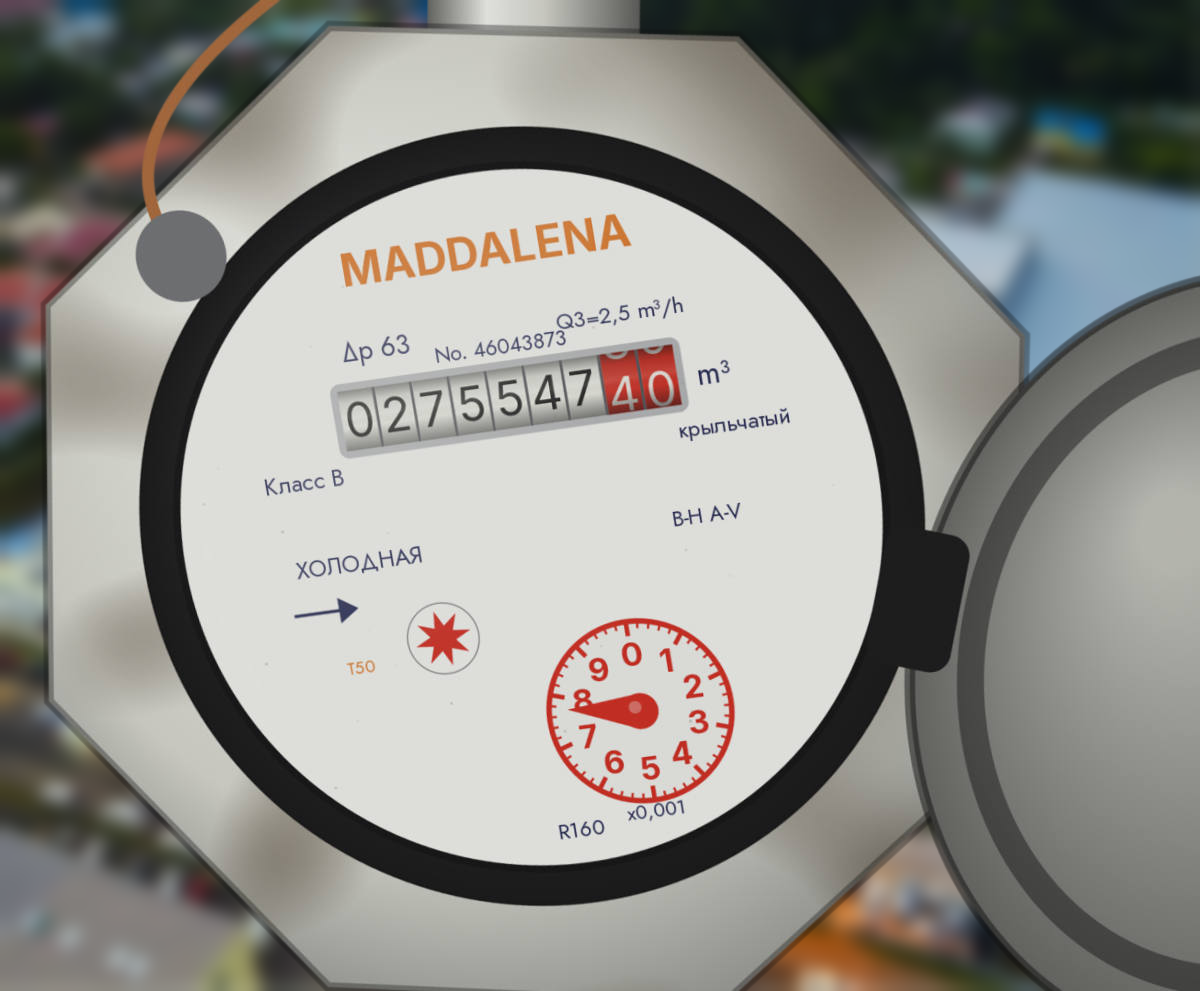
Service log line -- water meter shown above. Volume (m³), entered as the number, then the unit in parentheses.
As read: 275547.397 (m³)
